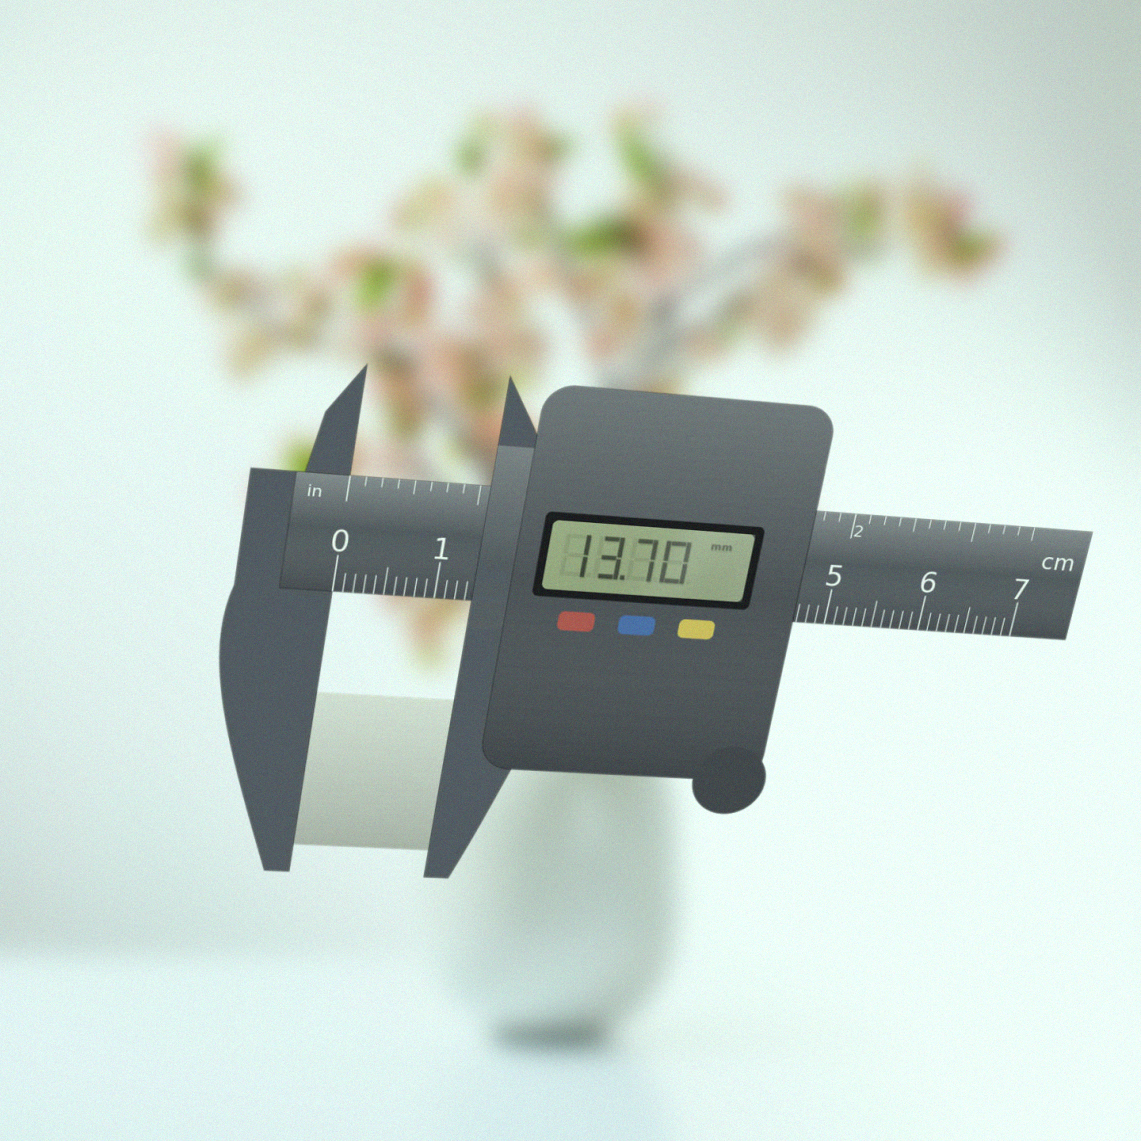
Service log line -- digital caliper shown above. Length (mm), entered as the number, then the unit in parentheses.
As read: 13.70 (mm)
